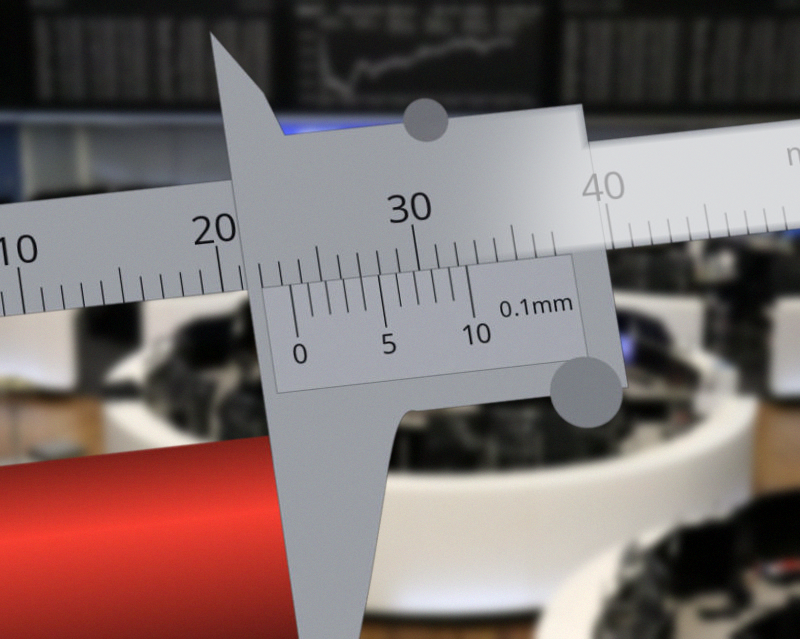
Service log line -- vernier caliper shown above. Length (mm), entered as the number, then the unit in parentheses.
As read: 23.4 (mm)
